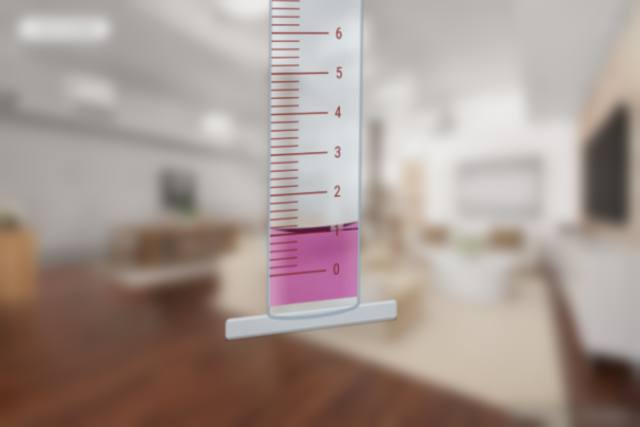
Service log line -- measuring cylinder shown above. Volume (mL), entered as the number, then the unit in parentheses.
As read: 1 (mL)
